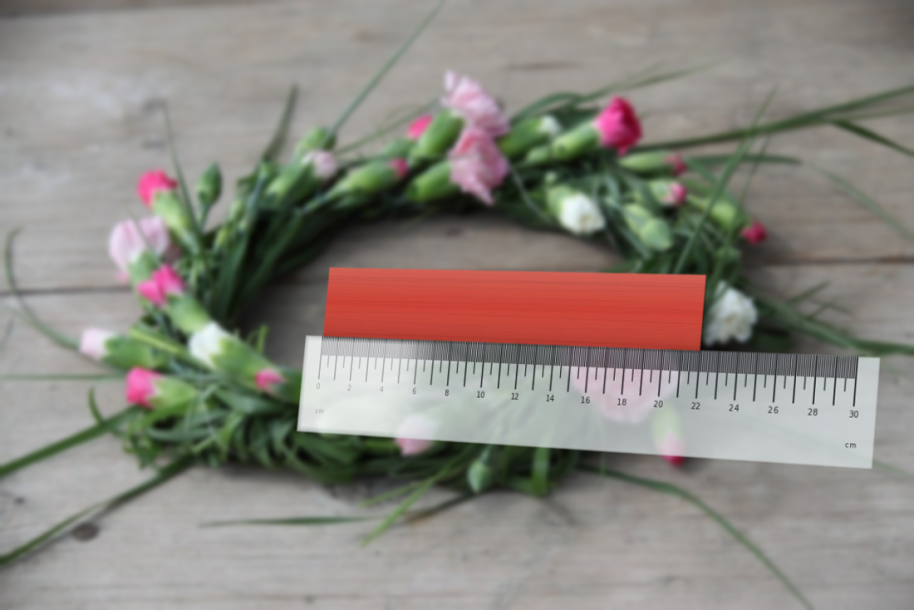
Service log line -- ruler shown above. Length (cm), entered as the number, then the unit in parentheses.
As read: 22 (cm)
